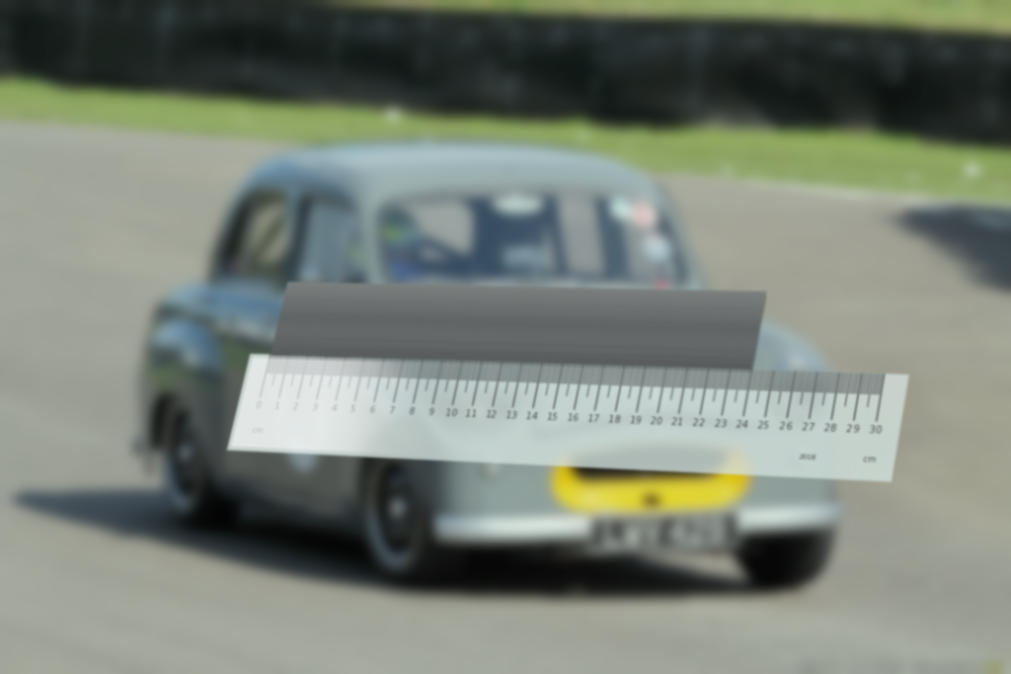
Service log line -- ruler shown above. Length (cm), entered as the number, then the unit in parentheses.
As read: 24 (cm)
